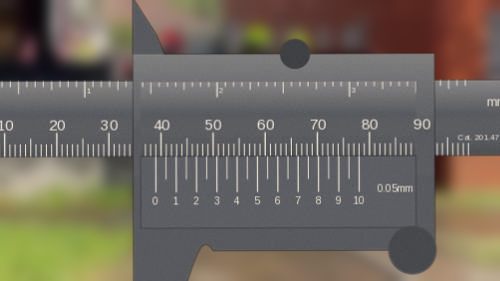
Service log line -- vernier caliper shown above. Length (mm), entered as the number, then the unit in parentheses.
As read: 39.0 (mm)
